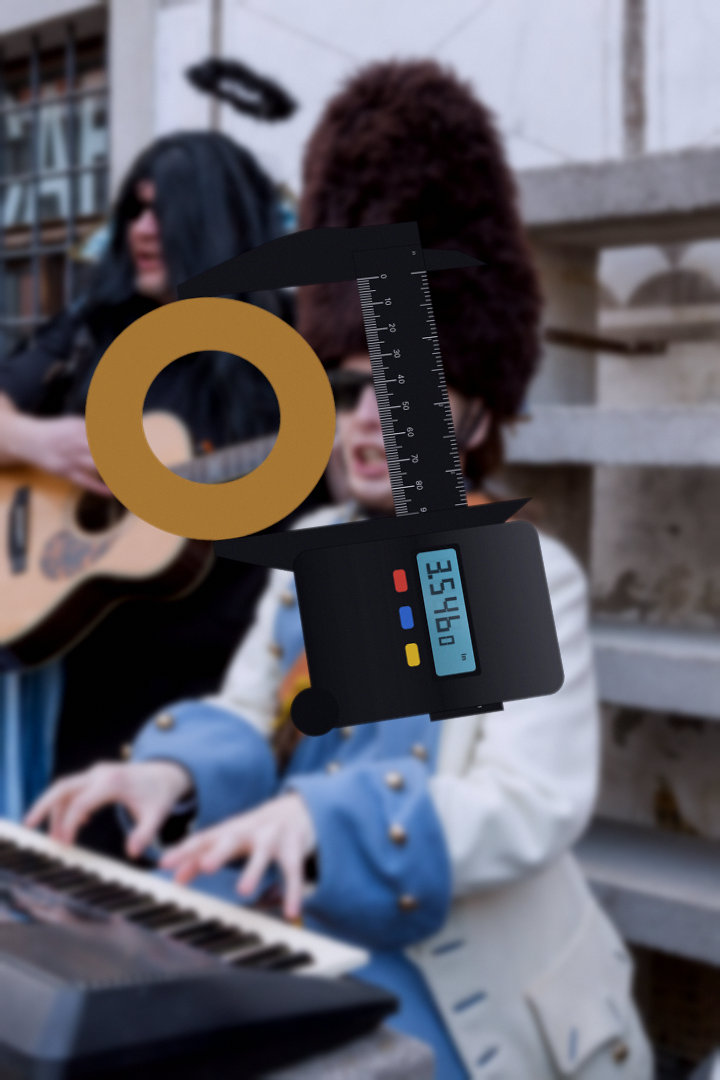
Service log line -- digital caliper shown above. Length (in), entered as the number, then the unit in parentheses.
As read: 3.5460 (in)
